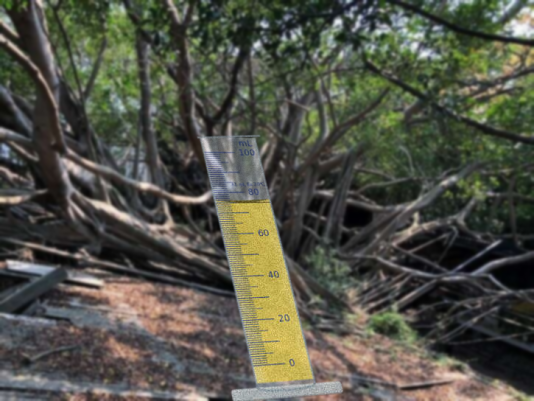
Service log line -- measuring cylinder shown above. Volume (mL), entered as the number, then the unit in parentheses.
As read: 75 (mL)
